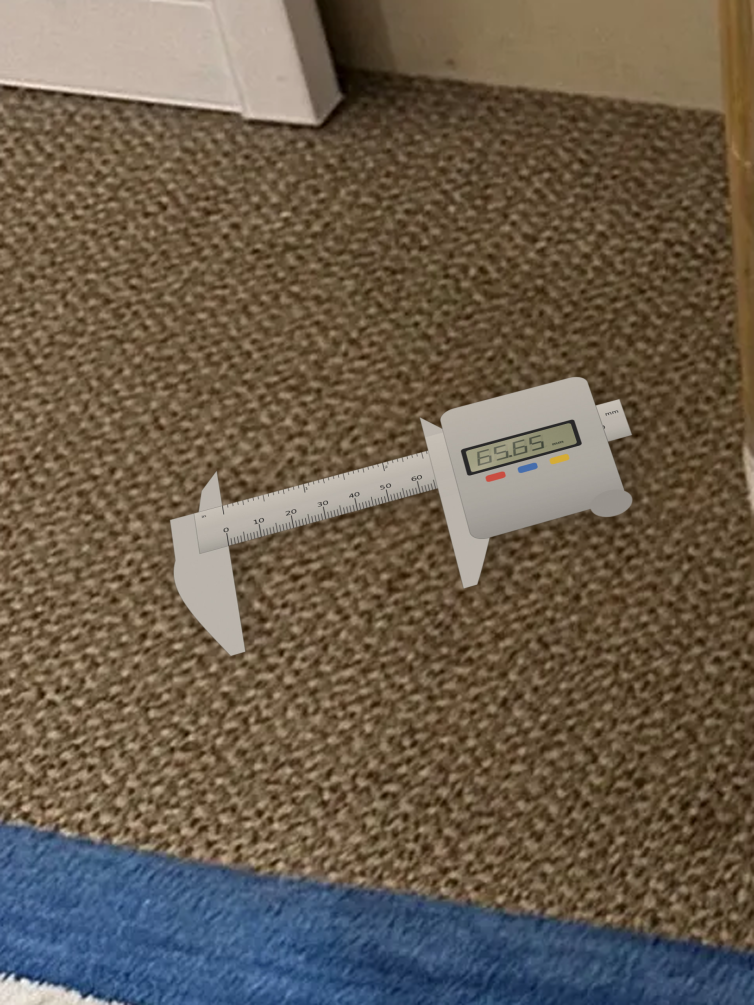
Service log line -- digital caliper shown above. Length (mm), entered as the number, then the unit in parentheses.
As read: 65.65 (mm)
